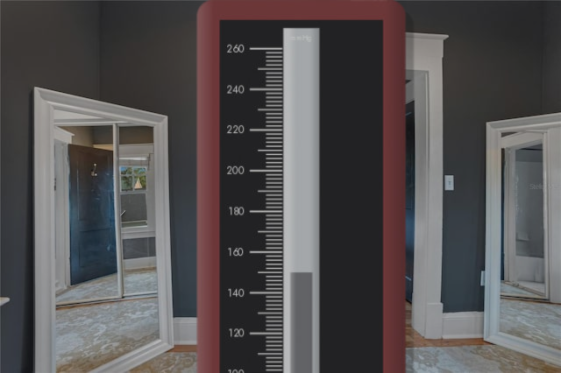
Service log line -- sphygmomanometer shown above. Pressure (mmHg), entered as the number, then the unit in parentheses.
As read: 150 (mmHg)
